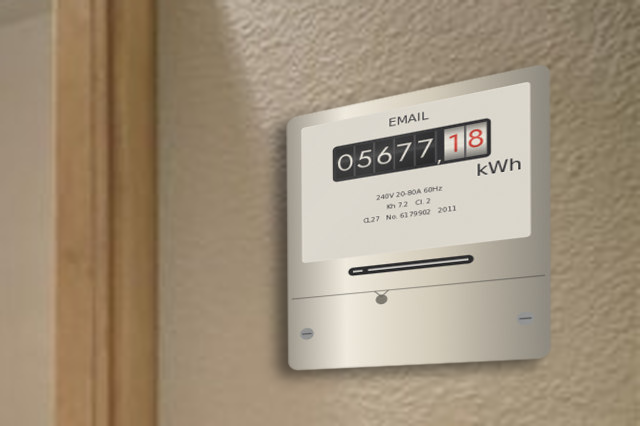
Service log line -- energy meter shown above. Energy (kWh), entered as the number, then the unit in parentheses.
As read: 5677.18 (kWh)
